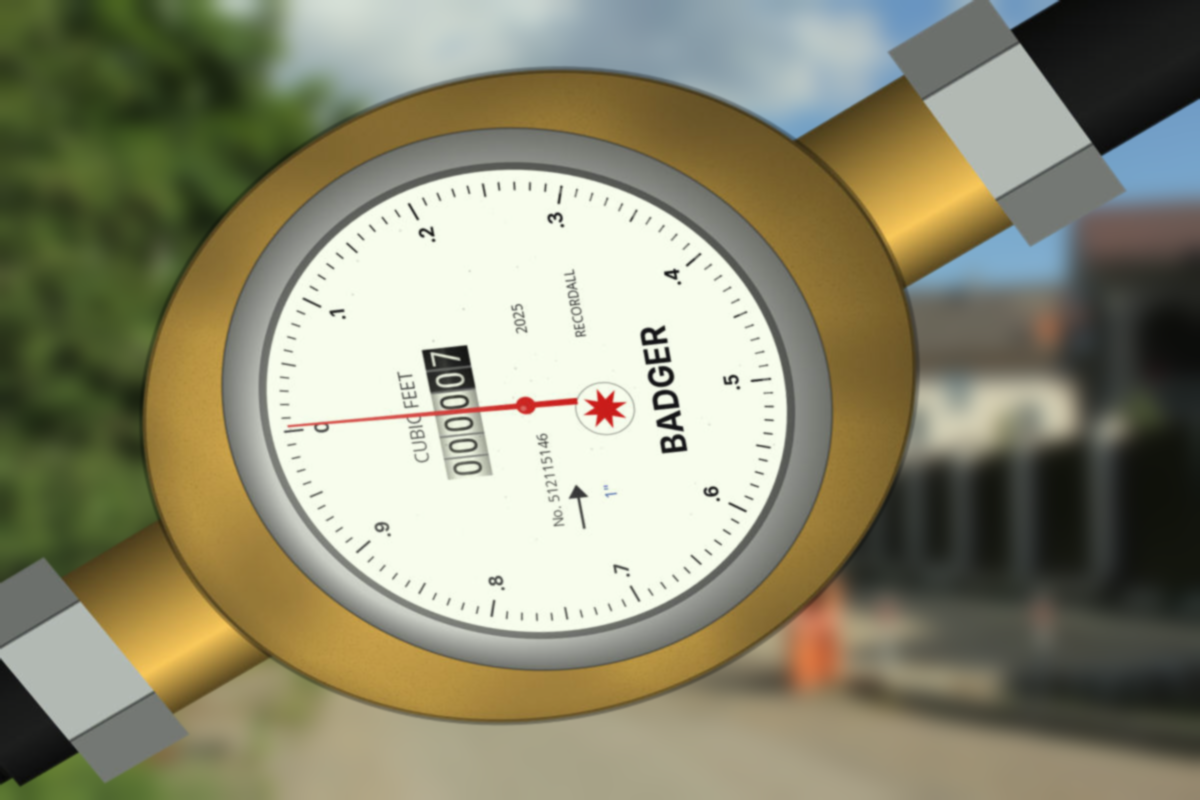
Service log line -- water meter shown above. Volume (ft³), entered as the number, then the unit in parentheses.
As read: 7.00 (ft³)
